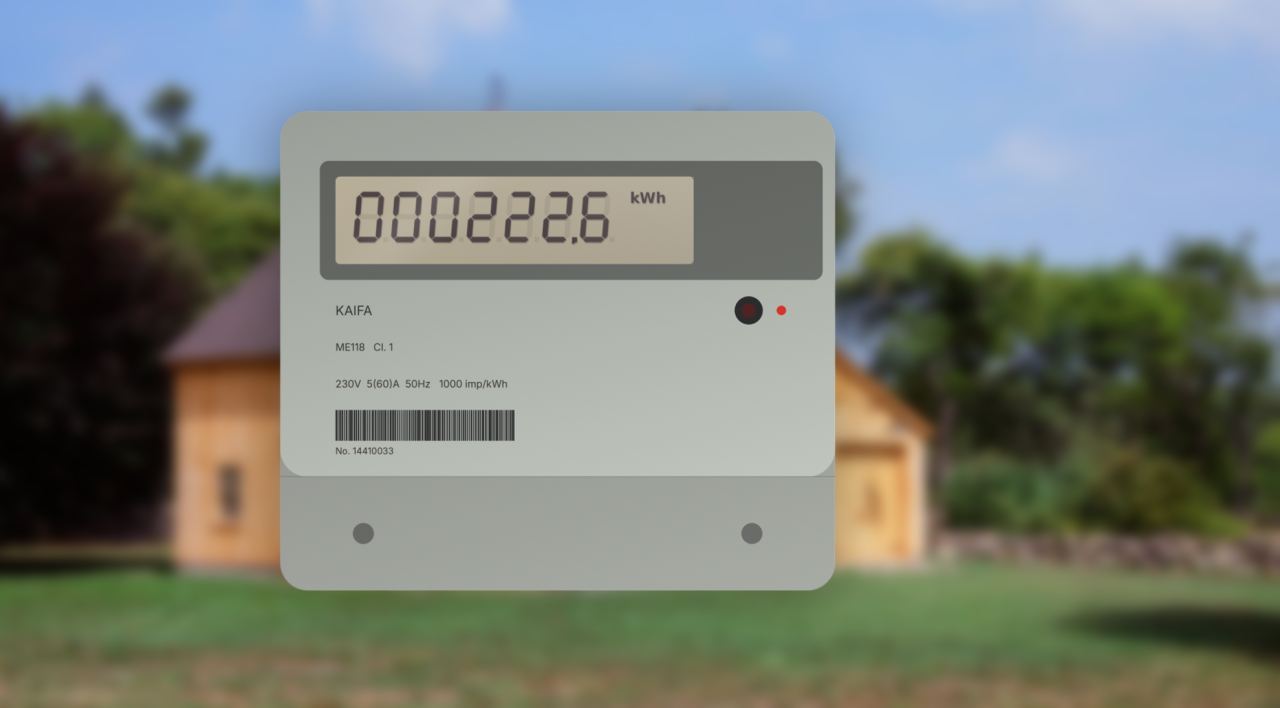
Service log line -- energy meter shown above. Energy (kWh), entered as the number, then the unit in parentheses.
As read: 222.6 (kWh)
